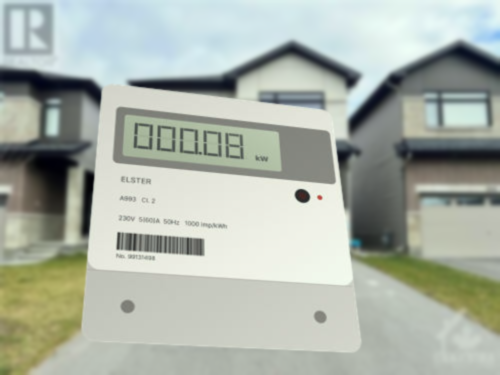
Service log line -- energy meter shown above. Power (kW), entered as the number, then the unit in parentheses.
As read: 0.08 (kW)
